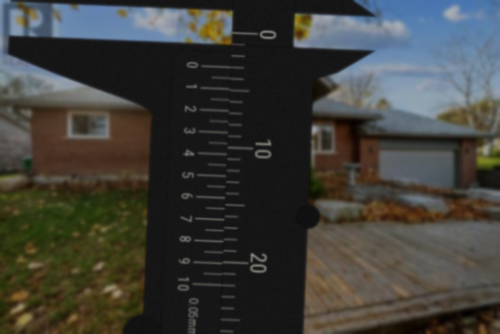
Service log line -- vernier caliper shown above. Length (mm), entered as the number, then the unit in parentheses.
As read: 3.0 (mm)
